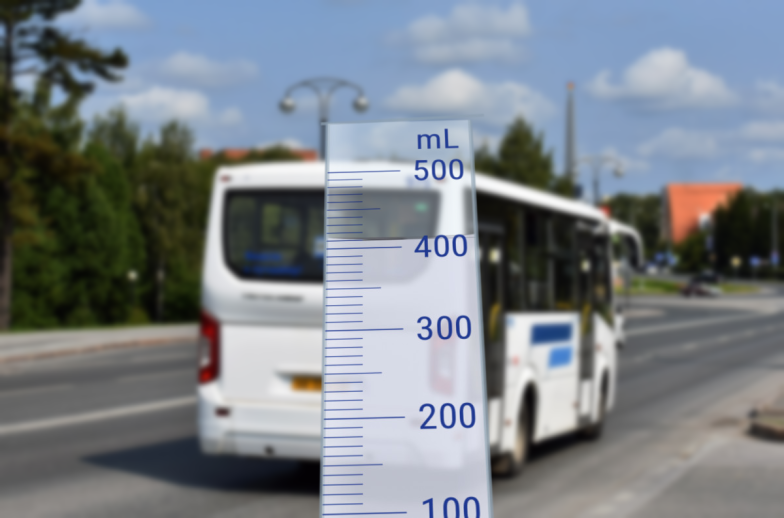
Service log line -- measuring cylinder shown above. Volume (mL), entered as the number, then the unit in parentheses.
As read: 410 (mL)
